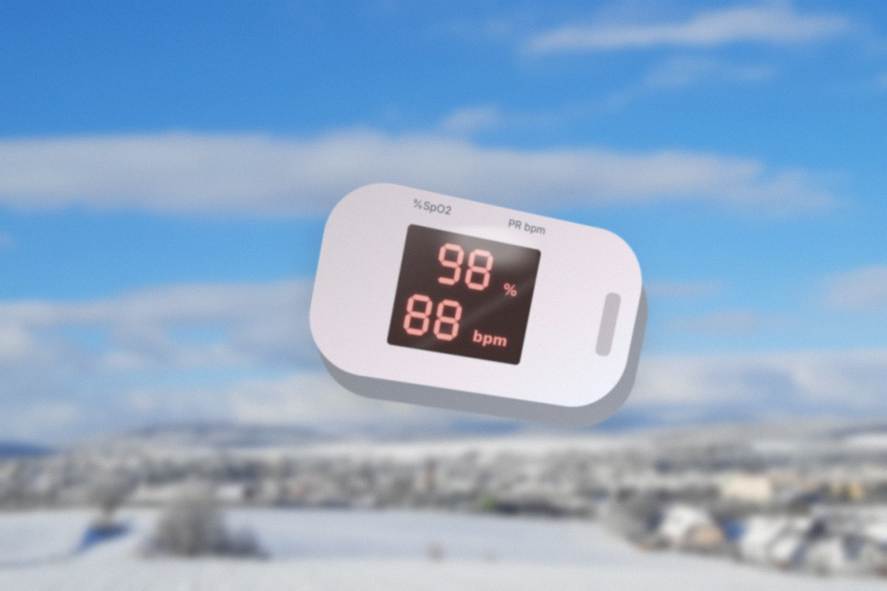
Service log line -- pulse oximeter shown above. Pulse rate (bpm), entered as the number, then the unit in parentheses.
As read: 88 (bpm)
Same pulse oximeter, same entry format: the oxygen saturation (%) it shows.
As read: 98 (%)
